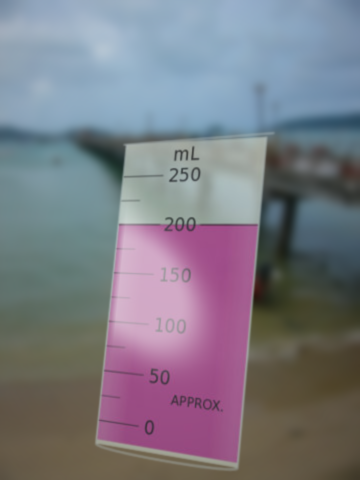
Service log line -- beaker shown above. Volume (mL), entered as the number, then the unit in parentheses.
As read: 200 (mL)
